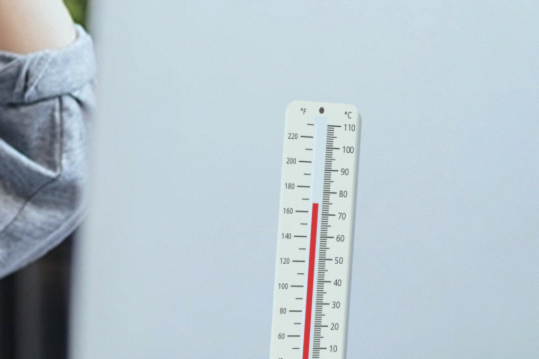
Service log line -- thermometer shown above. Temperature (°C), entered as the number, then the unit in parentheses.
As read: 75 (°C)
